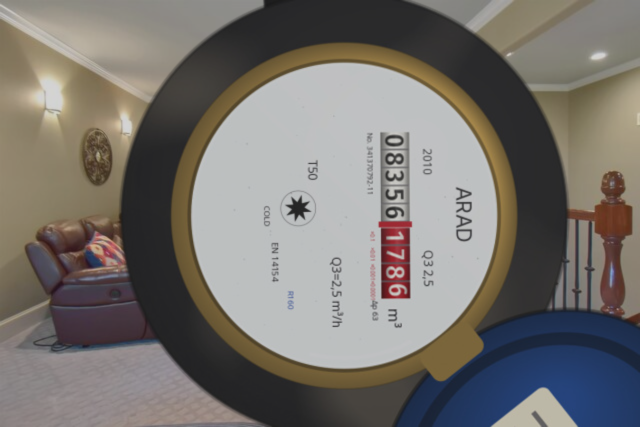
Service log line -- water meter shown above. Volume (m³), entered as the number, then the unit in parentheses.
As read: 8356.1786 (m³)
